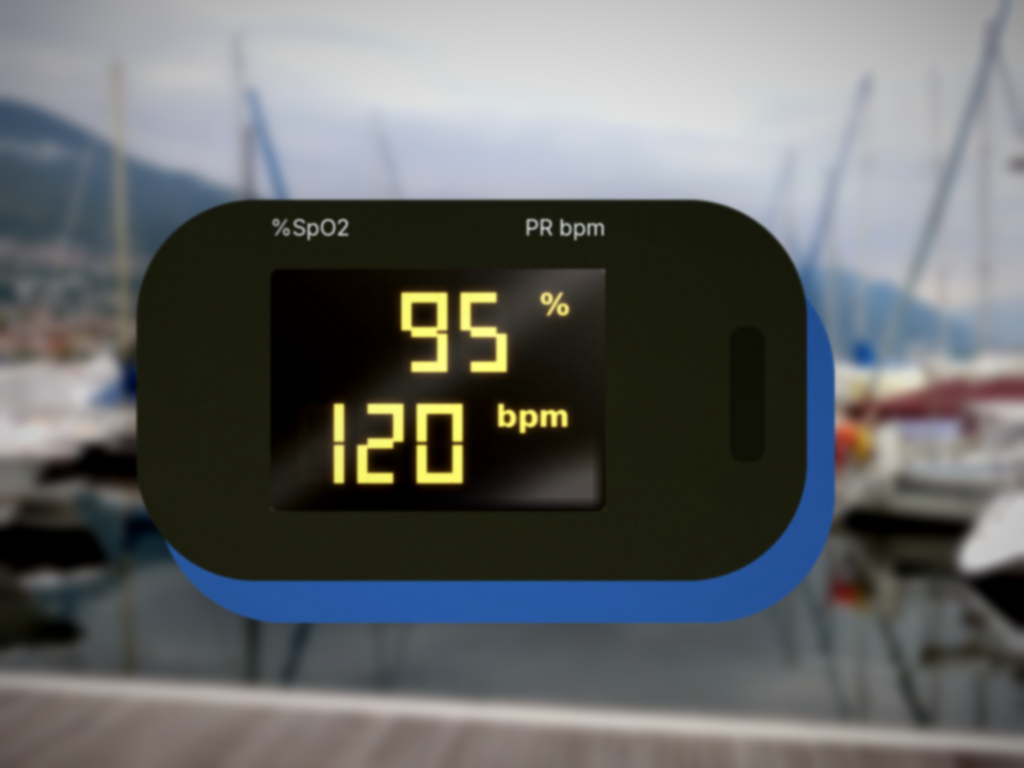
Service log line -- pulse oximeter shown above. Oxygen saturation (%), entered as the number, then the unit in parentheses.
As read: 95 (%)
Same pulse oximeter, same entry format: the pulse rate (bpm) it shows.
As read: 120 (bpm)
